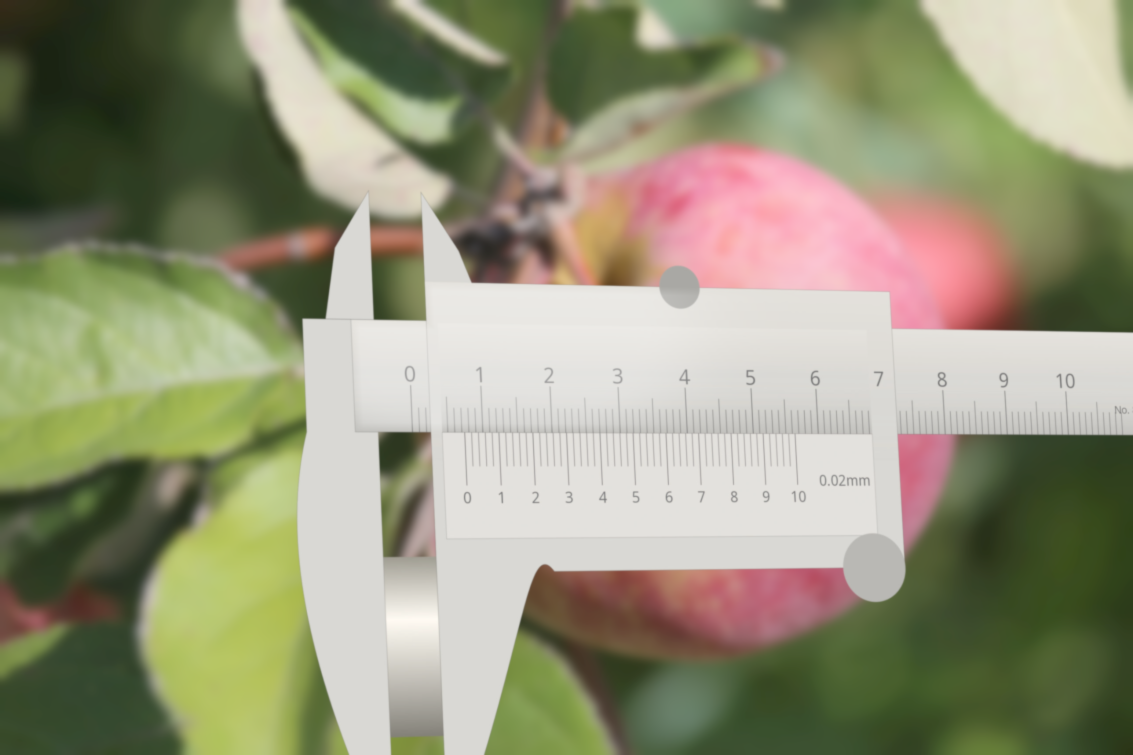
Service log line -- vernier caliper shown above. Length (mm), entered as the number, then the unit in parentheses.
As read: 7.4 (mm)
